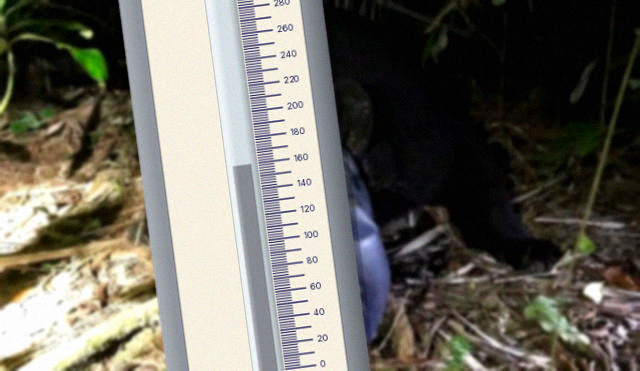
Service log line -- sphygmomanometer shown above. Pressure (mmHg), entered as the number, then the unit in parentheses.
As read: 160 (mmHg)
